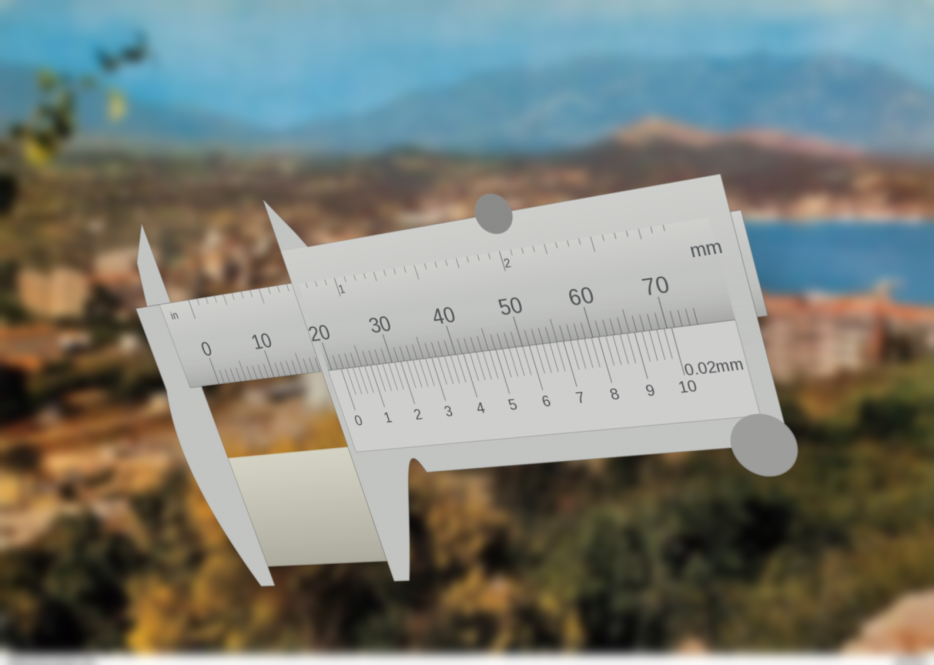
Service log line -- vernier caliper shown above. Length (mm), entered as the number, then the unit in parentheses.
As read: 21.6 (mm)
